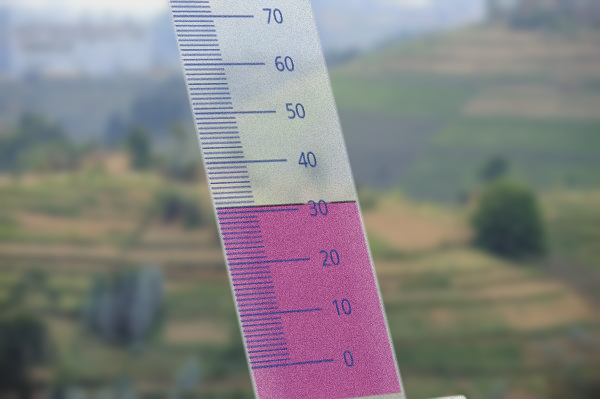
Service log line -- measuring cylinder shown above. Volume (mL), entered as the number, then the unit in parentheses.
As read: 31 (mL)
